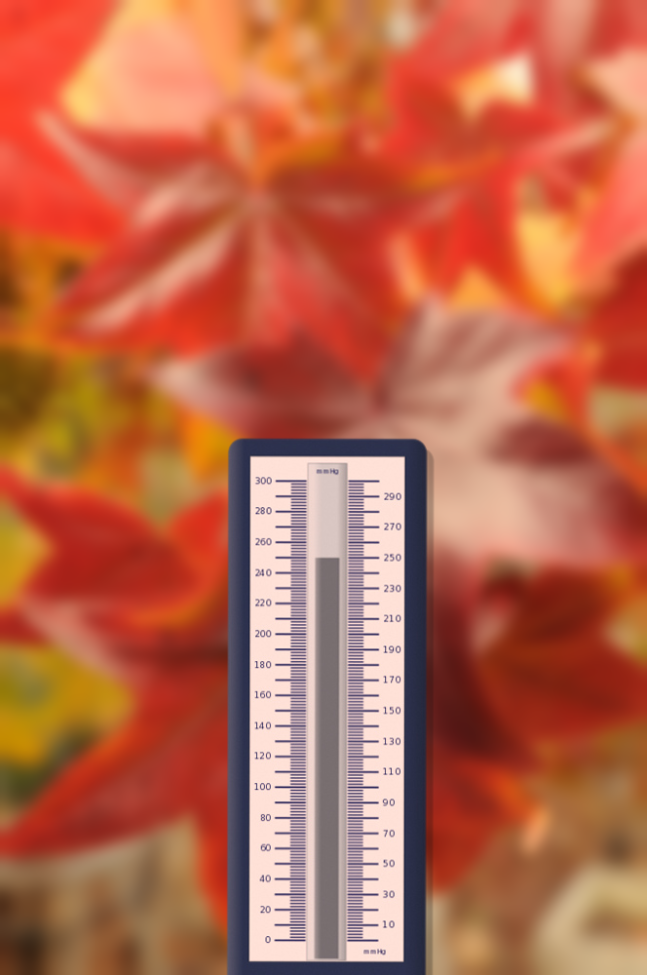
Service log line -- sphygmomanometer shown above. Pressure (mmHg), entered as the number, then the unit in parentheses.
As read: 250 (mmHg)
